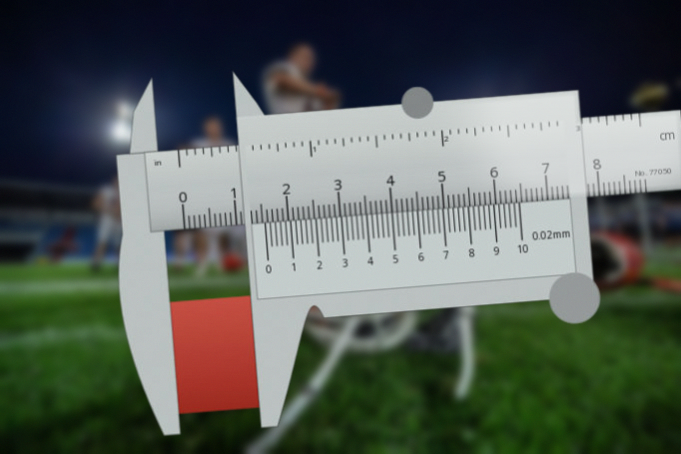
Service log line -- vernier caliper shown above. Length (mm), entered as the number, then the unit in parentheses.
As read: 15.5 (mm)
